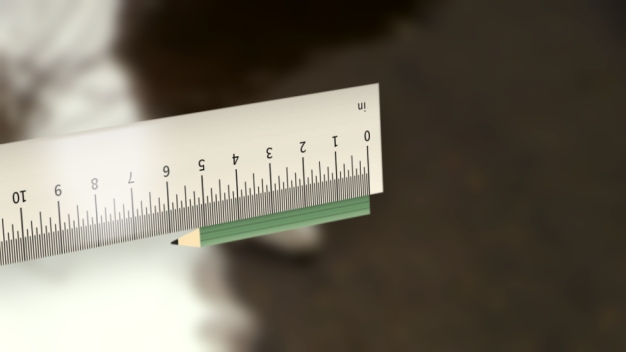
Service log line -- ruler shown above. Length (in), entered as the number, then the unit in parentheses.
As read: 6 (in)
